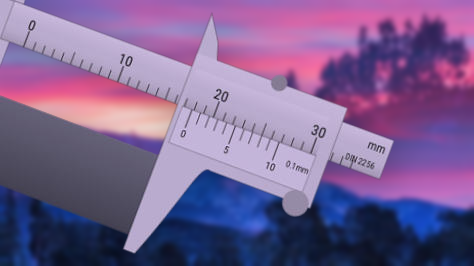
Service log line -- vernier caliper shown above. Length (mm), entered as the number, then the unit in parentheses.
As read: 17.8 (mm)
